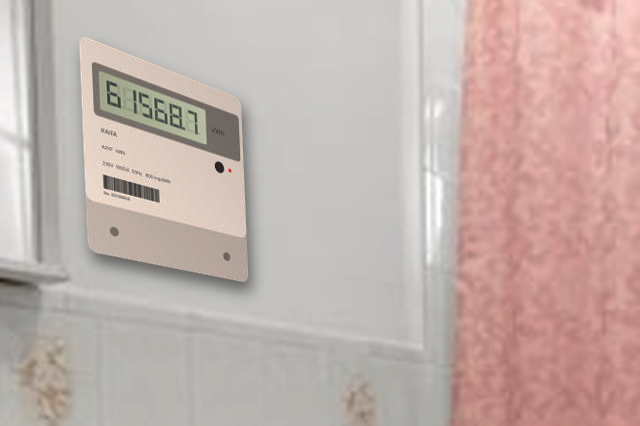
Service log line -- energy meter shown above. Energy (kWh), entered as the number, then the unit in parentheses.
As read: 61568.7 (kWh)
